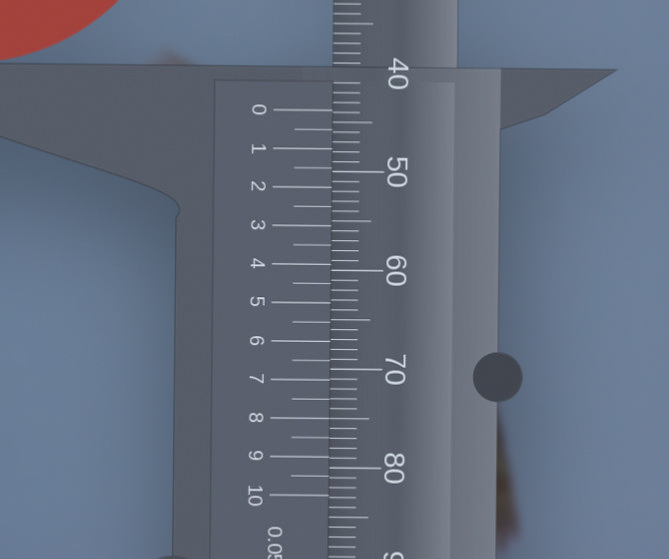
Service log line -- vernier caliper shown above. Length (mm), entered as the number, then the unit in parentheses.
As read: 43.8 (mm)
